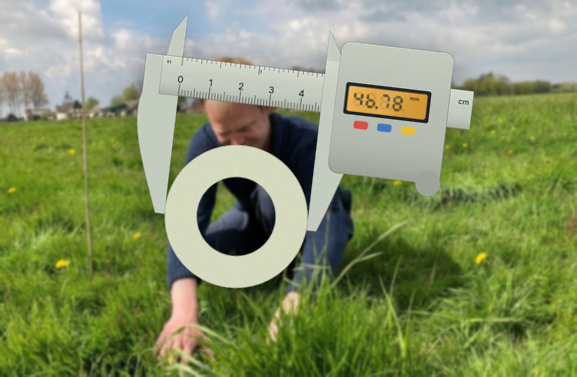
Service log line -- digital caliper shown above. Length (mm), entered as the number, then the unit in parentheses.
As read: 46.78 (mm)
